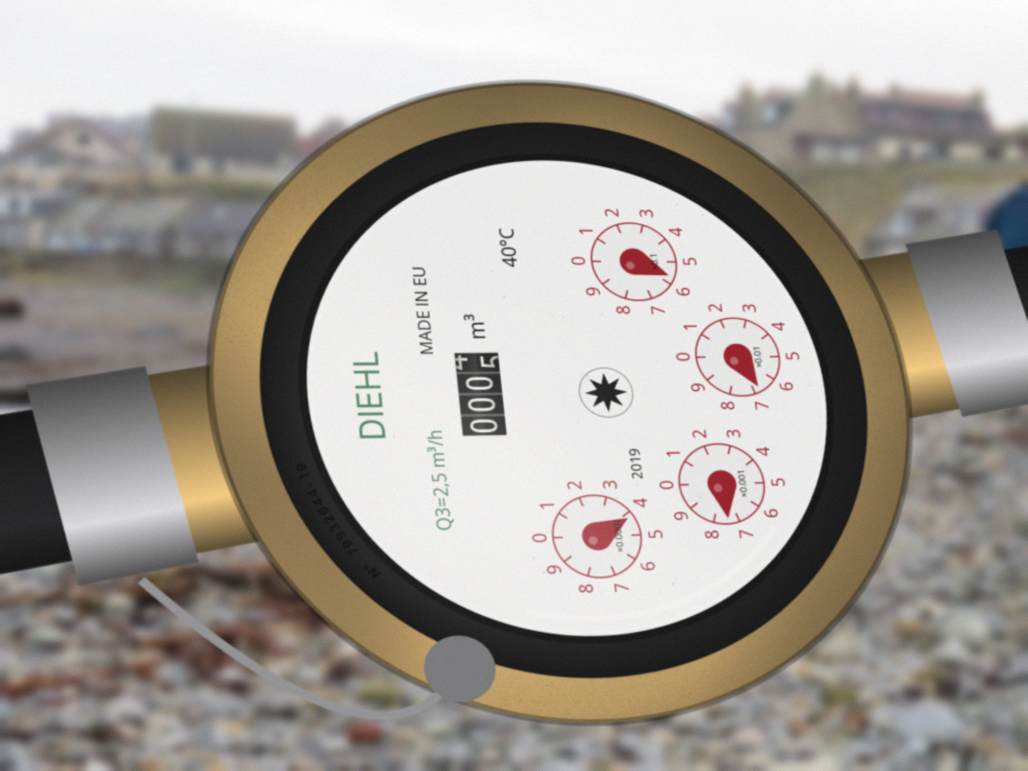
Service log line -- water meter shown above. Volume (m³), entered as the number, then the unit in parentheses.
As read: 4.5674 (m³)
